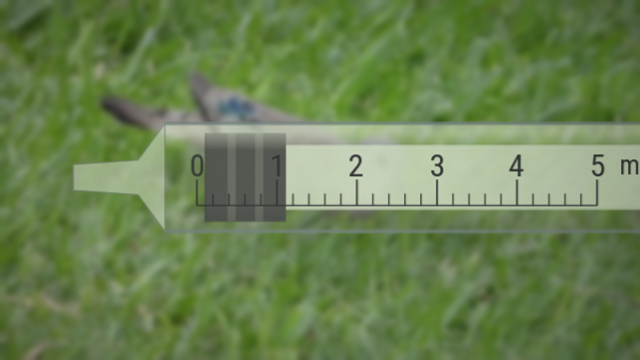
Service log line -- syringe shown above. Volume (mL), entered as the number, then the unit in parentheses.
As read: 0.1 (mL)
